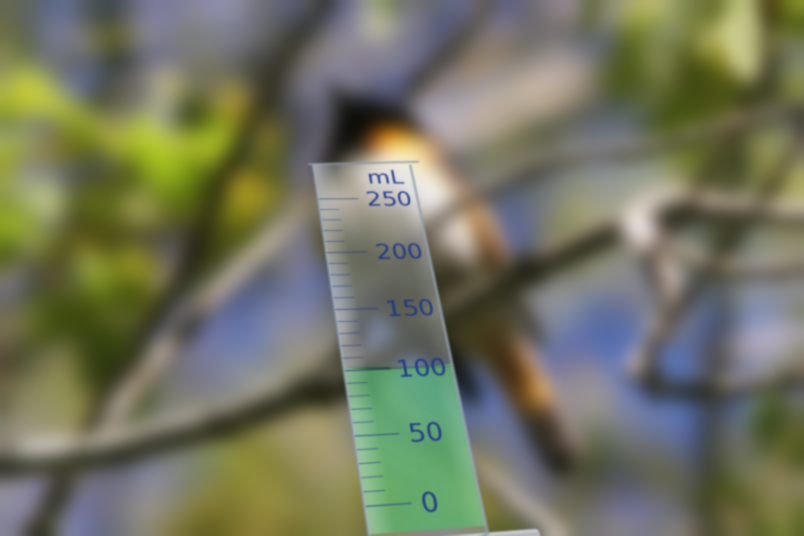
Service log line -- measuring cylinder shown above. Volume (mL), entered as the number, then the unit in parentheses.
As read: 100 (mL)
